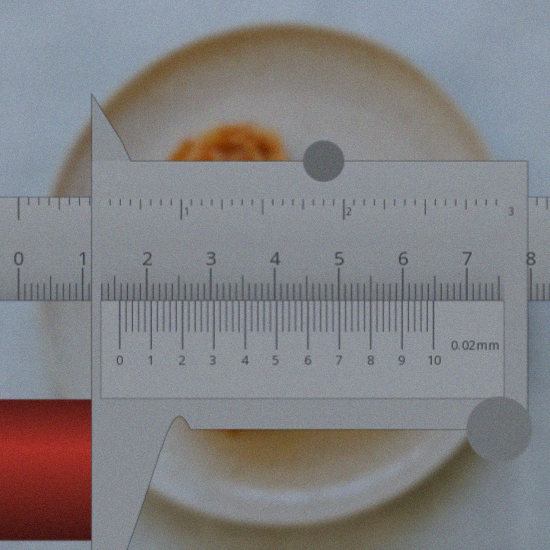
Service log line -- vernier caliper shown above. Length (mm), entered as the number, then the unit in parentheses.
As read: 15.8 (mm)
